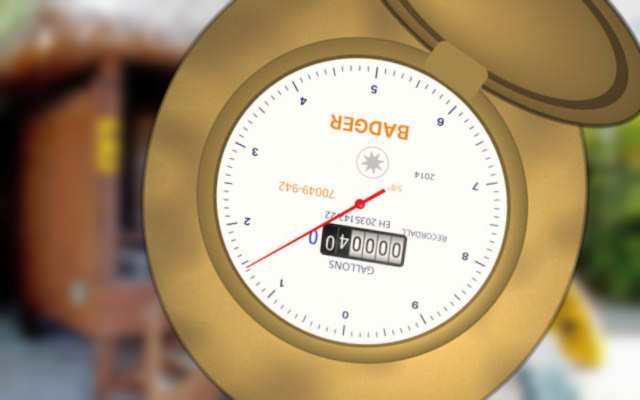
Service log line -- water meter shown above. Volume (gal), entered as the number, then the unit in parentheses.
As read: 401.4 (gal)
